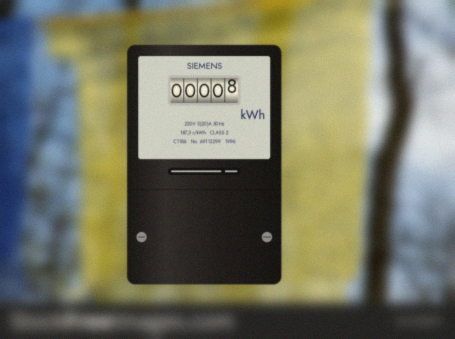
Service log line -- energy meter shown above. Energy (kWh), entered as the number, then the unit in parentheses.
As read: 8 (kWh)
